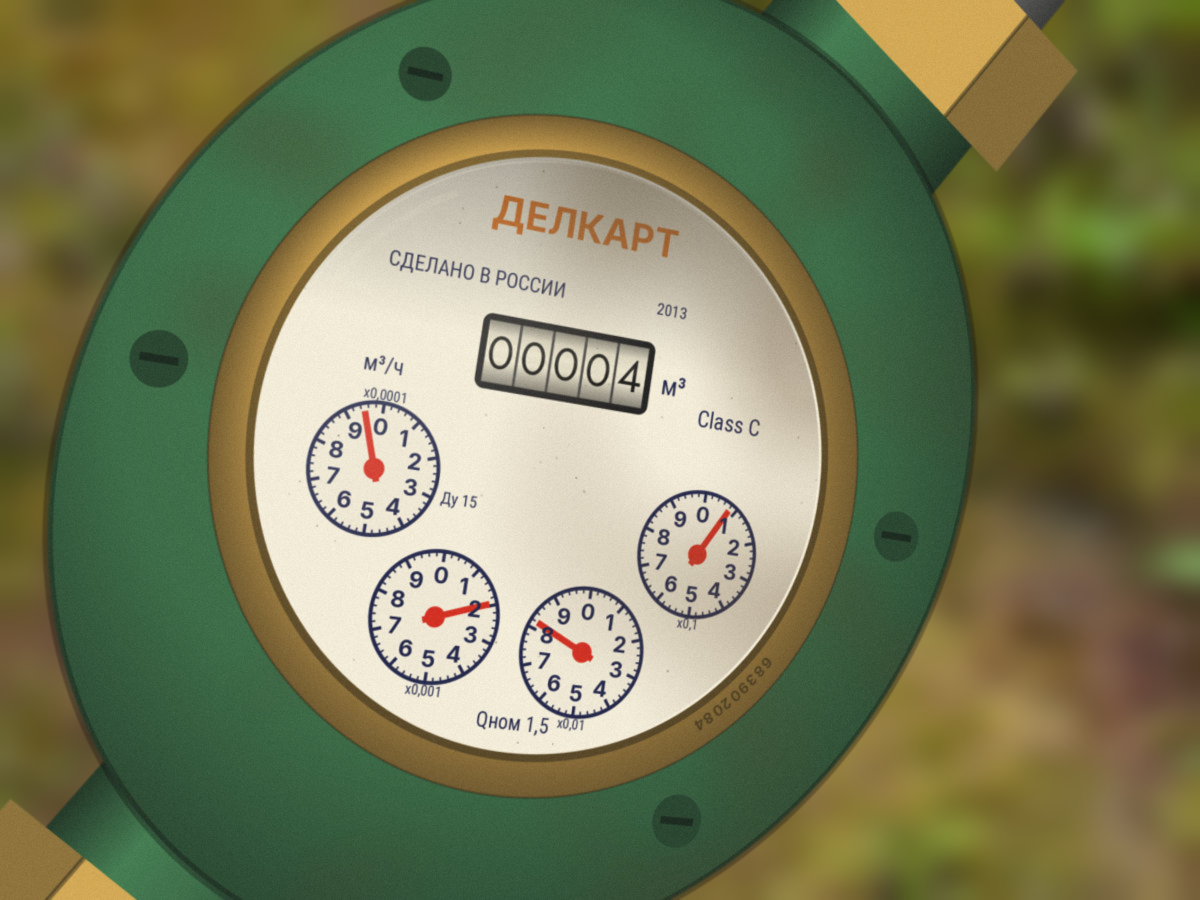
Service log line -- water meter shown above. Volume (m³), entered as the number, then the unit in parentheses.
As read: 4.0819 (m³)
